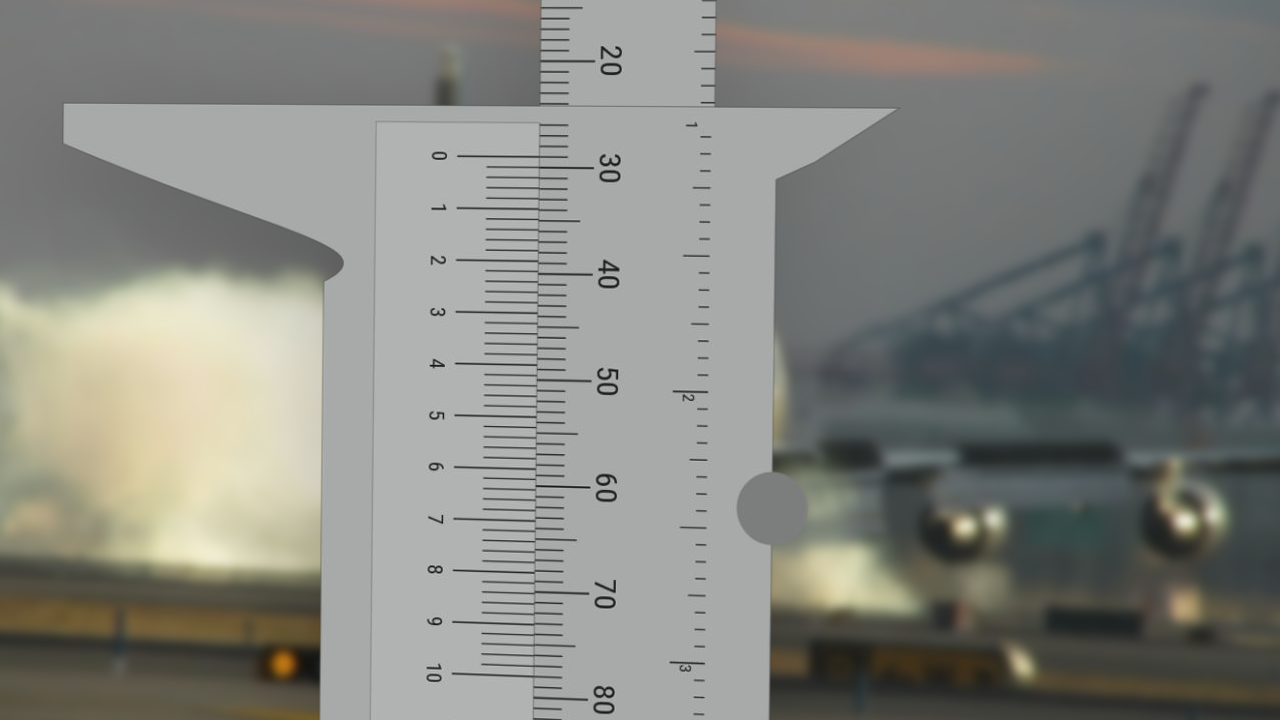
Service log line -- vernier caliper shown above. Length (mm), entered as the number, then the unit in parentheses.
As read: 29.0 (mm)
